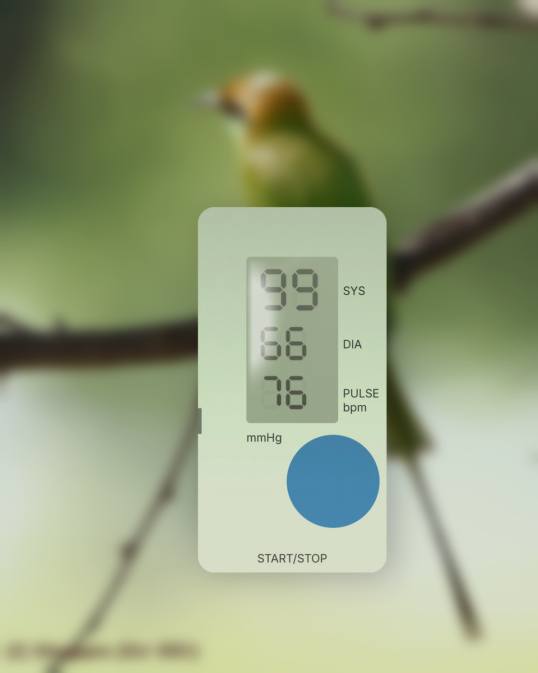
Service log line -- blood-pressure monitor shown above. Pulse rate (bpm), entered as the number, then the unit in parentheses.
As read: 76 (bpm)
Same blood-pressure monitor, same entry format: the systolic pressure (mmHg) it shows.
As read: 99 (mmHg)
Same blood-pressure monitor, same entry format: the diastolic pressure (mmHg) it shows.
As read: 66 (mmHg)
